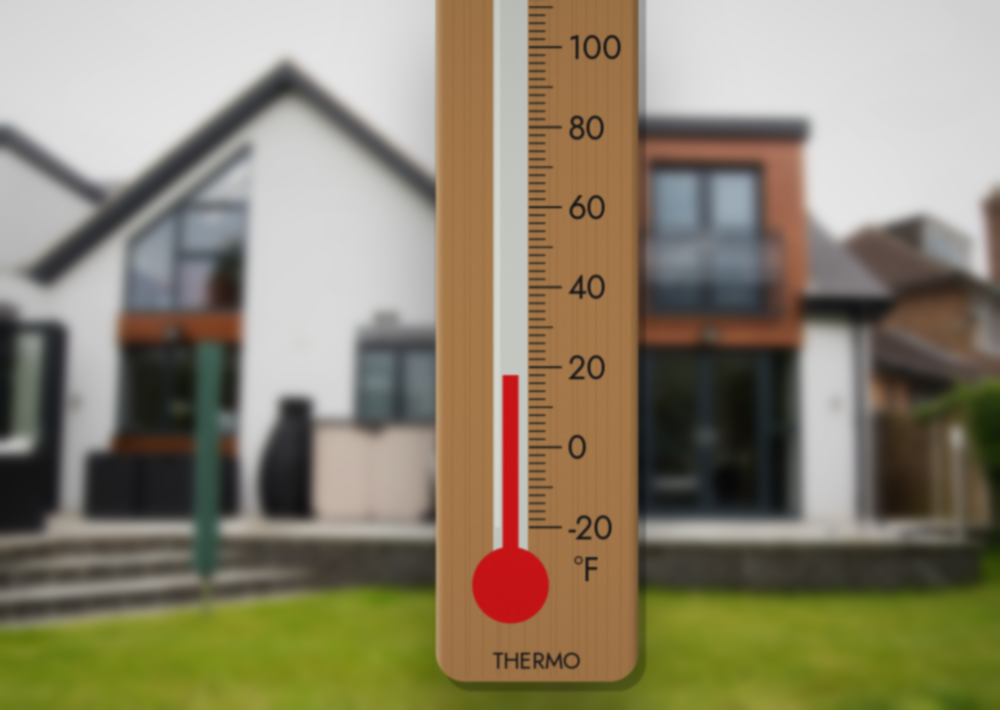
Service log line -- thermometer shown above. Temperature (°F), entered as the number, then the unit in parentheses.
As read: 18 (°F)
